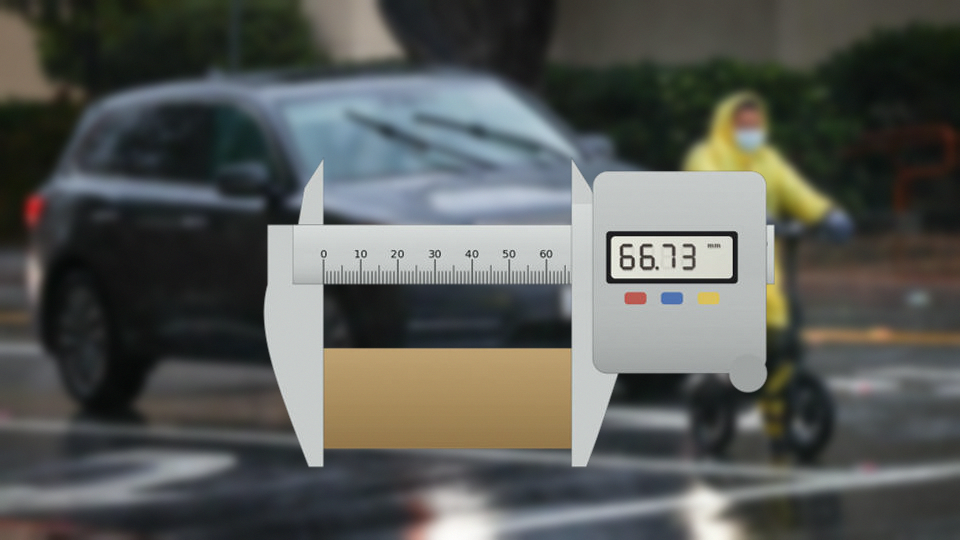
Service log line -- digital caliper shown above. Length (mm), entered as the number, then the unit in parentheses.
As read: 66.73 (mm)
